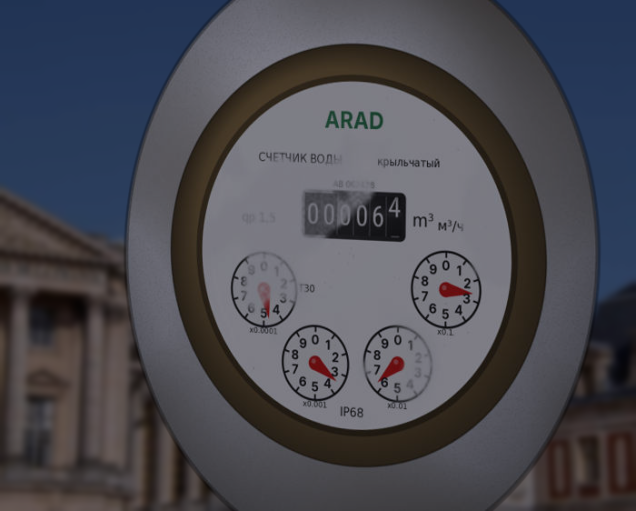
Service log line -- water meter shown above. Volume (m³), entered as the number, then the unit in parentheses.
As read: 64.2634 (m³)
